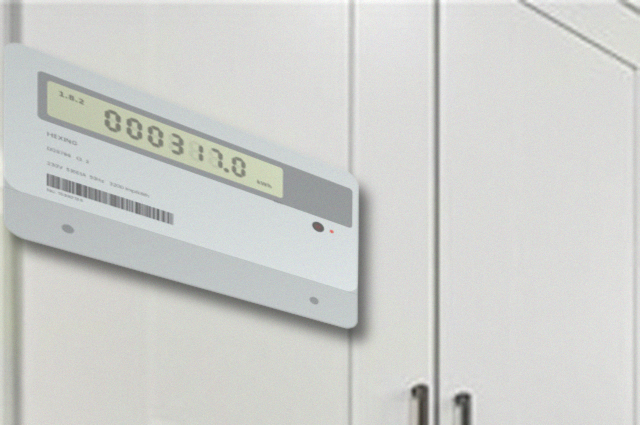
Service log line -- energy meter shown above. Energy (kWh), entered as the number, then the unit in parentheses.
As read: 317.0 (kWh)
